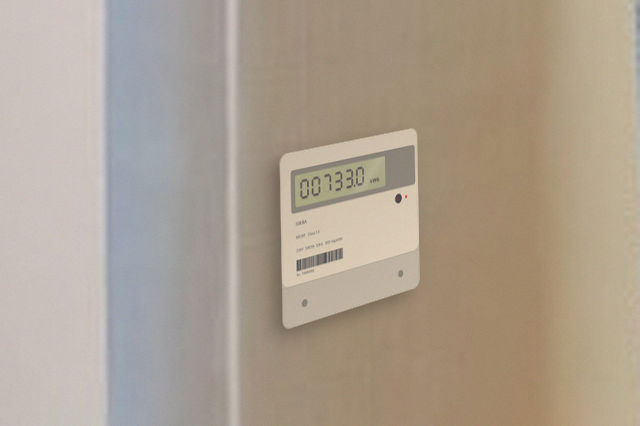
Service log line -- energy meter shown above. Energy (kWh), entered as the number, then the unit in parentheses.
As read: 733.0 (kWh)
